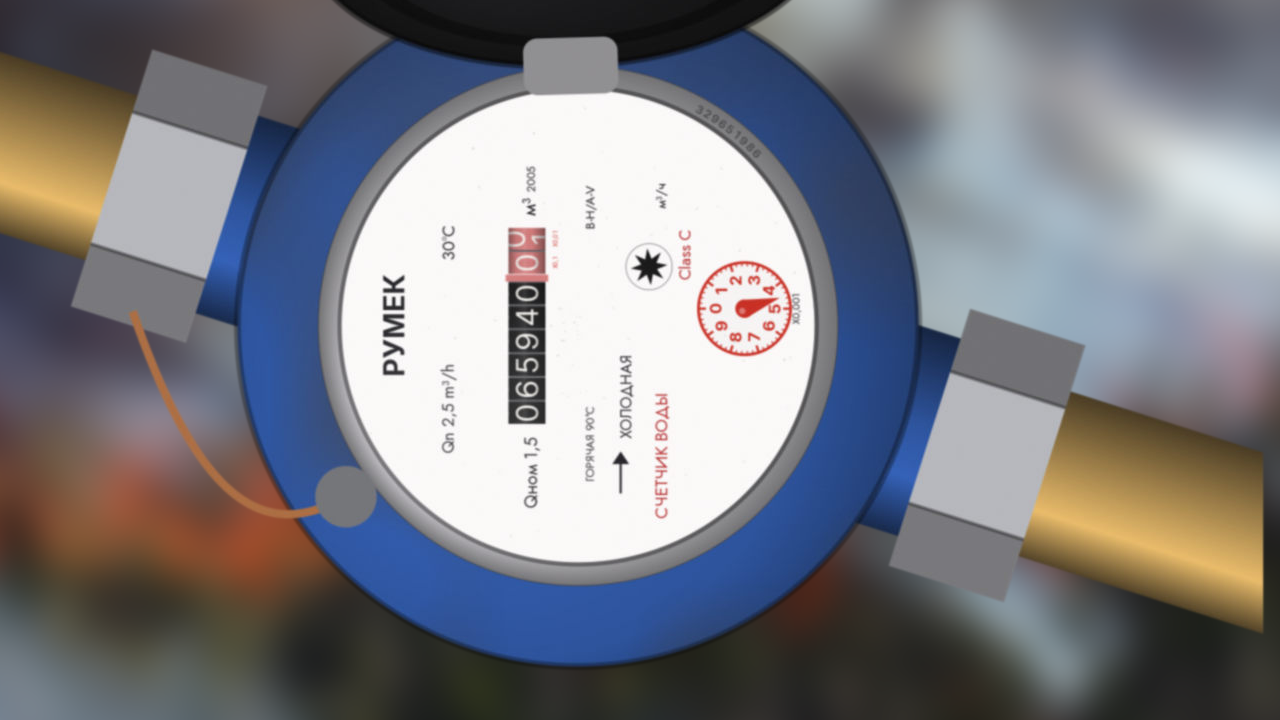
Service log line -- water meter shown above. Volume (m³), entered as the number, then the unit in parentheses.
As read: 65940.004 (m³)
